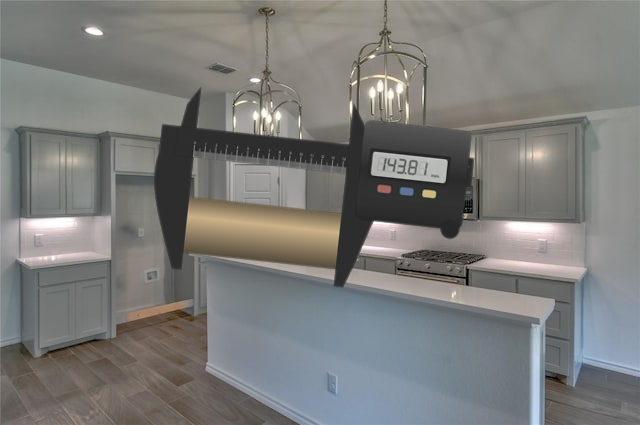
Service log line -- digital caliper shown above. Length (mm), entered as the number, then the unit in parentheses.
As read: 143.81 (mm)
